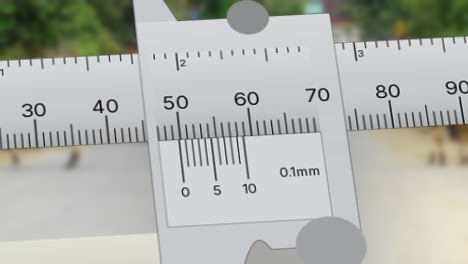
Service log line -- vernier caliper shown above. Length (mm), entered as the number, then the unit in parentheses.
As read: 49.8 (mm)
